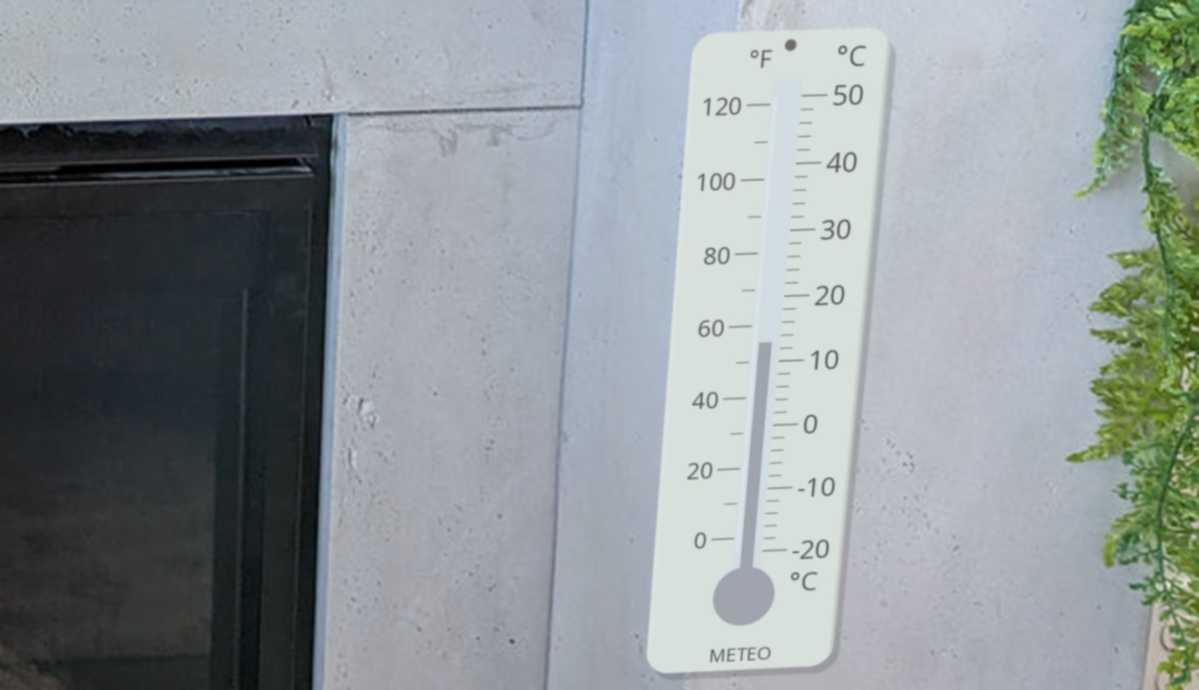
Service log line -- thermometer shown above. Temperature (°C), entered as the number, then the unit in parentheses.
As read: 13 (°C)
